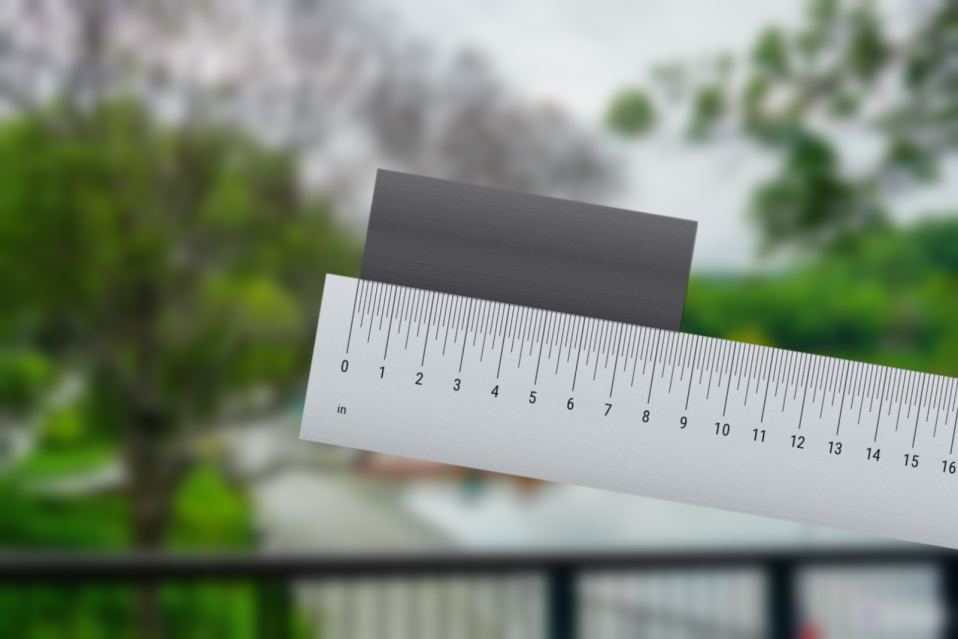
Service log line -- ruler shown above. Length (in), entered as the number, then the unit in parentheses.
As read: 8.5 (in)
